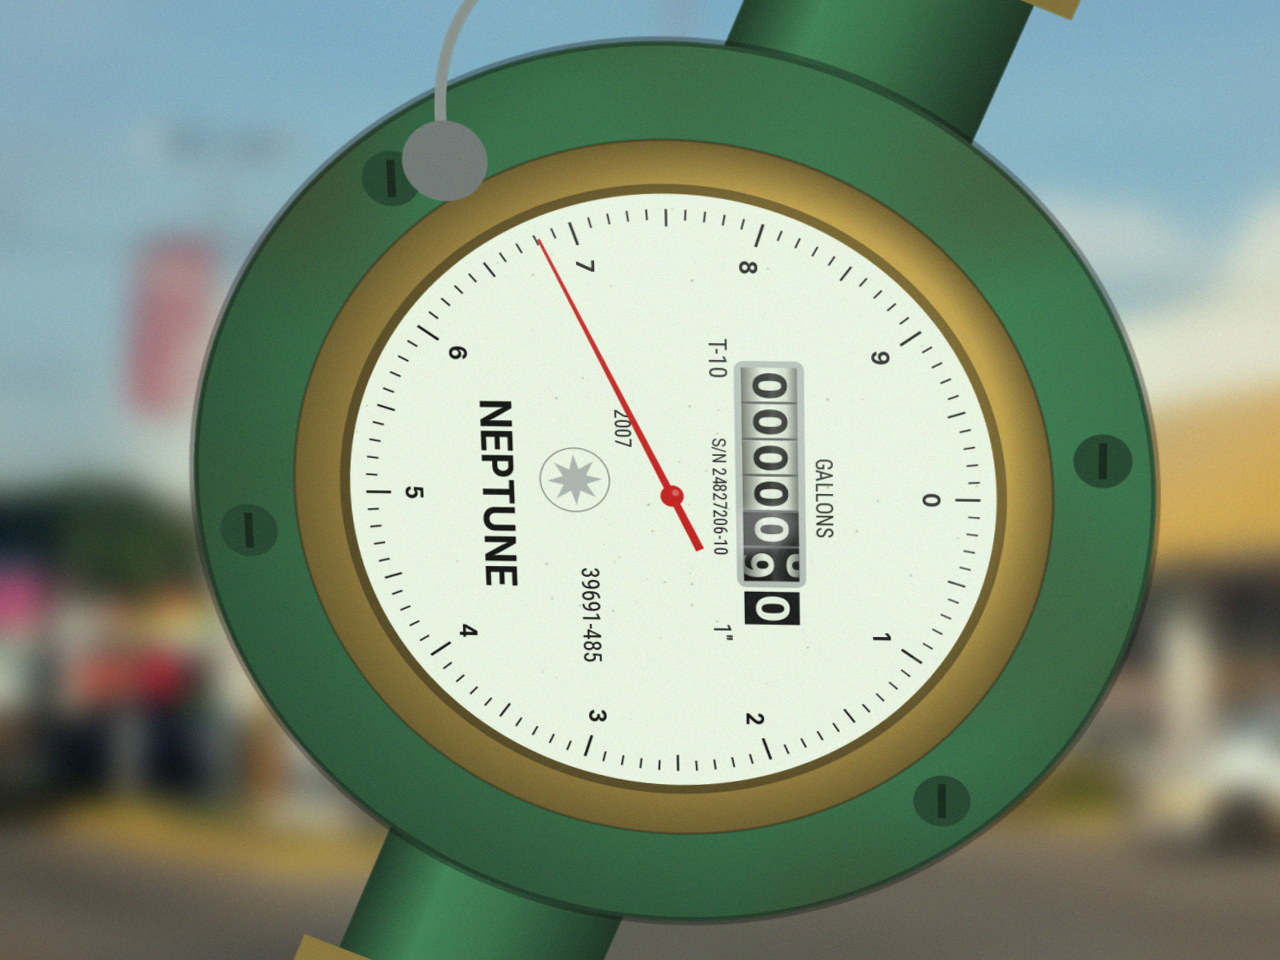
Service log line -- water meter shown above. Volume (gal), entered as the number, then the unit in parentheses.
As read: 86.8 (gal)
